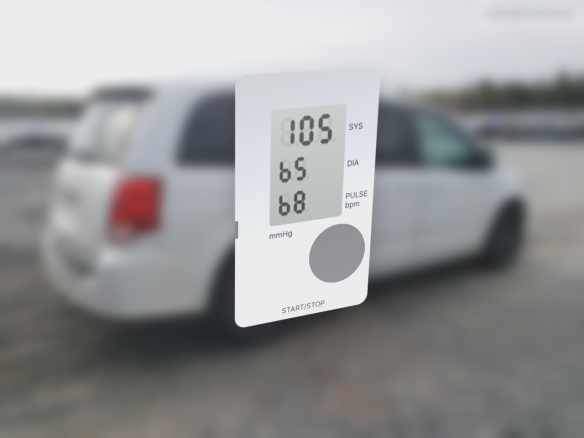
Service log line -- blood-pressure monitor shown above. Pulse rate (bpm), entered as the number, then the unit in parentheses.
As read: 68 (bpm)
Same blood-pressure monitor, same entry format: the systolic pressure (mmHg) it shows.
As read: 105 (mmHg)
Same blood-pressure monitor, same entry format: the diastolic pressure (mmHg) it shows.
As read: 65 (mmHg)
